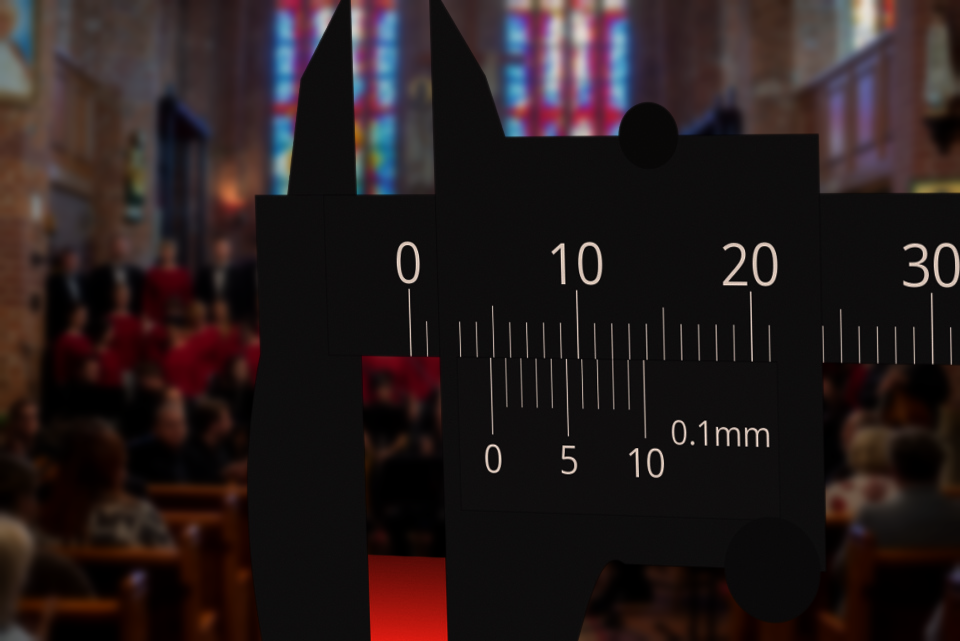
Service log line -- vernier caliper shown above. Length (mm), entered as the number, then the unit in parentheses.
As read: 4.8 (mm)
